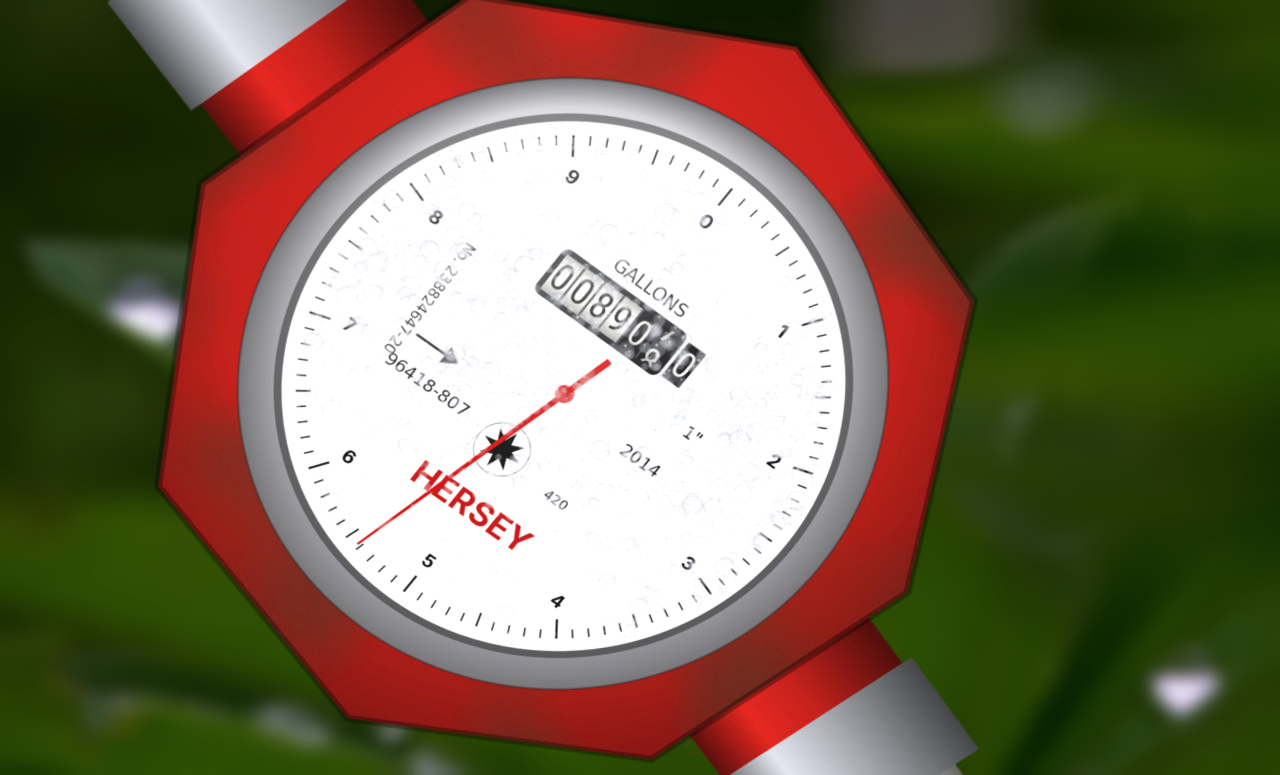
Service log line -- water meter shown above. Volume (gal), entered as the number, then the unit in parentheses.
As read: 89075.4 (gal)
